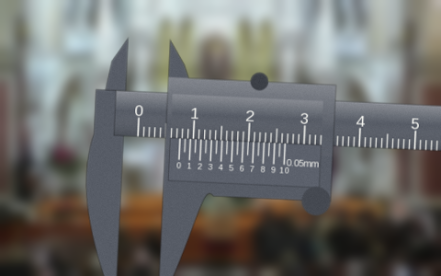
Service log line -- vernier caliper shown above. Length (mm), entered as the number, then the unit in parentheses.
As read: 7.6 (mm)
